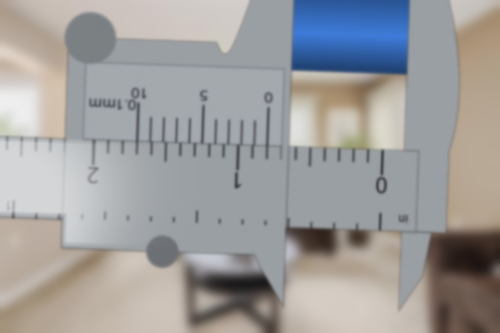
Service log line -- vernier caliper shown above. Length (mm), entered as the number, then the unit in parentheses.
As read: 8.0 (mm)
